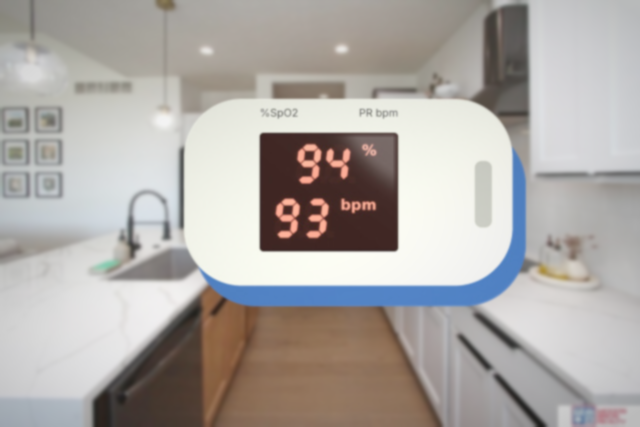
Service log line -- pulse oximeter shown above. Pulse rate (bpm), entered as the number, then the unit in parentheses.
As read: 93 (bpm)
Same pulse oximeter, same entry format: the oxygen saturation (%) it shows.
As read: 94 (%)
